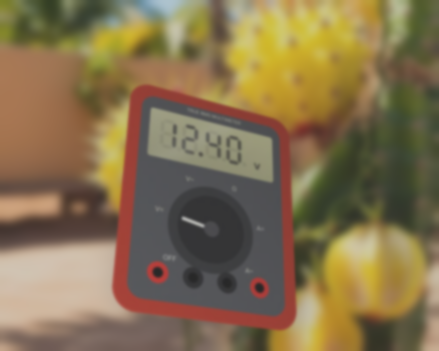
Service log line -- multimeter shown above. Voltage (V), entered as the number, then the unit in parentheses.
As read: 12.40 (V)
